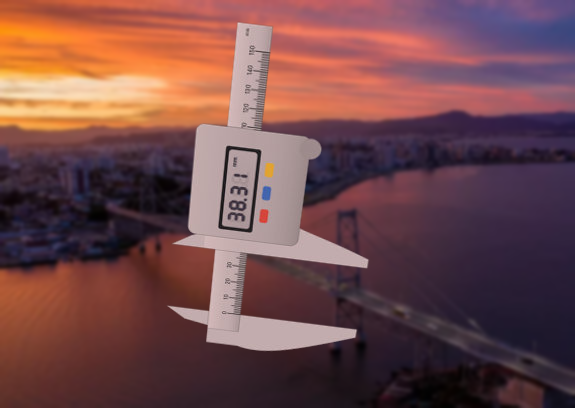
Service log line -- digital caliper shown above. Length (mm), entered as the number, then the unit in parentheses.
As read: 38.31 (mm)
